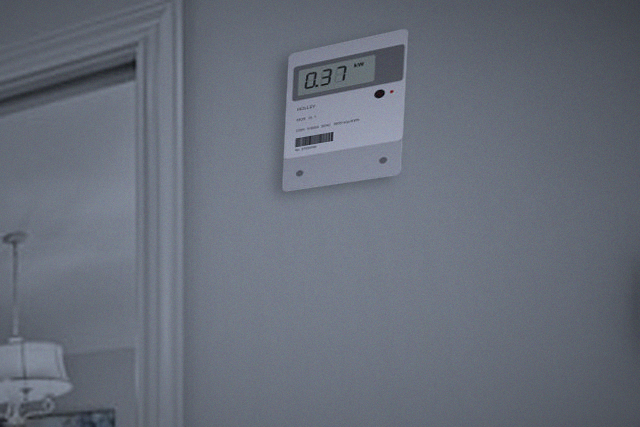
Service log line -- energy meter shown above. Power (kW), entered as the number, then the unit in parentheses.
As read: 0.37 (kW)
